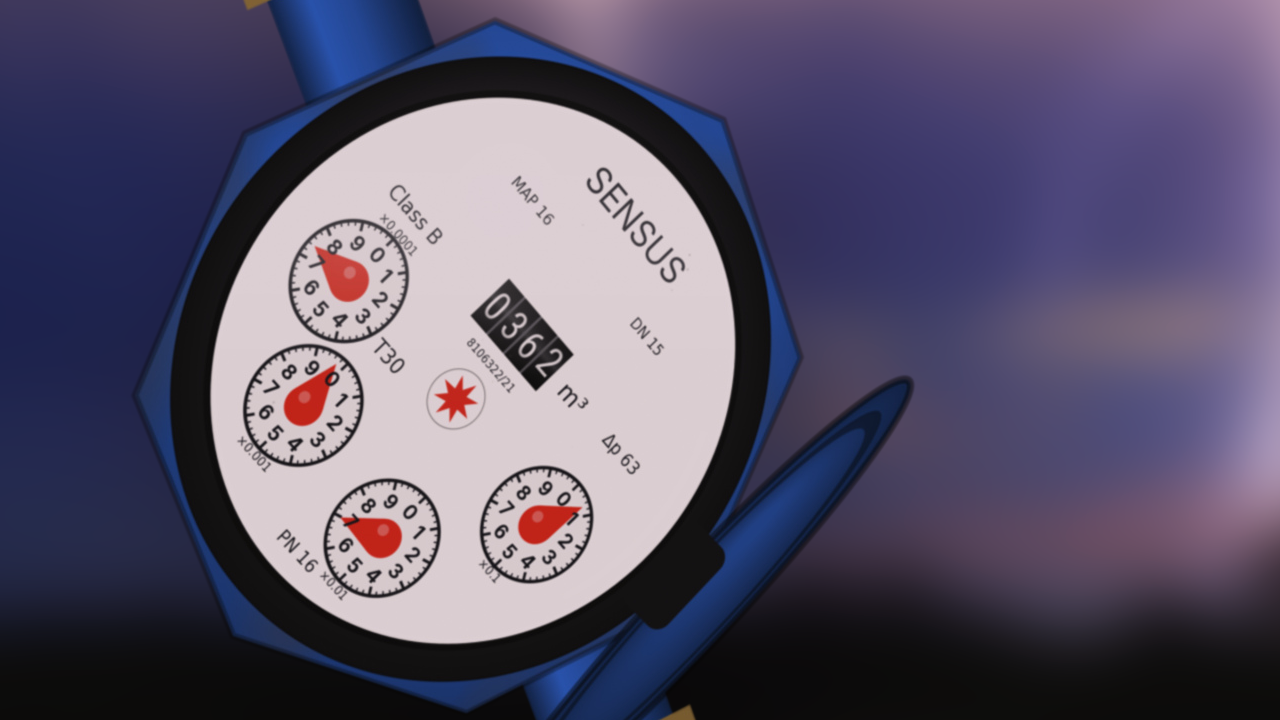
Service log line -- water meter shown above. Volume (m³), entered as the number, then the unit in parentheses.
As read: 362.0697 (m³)
